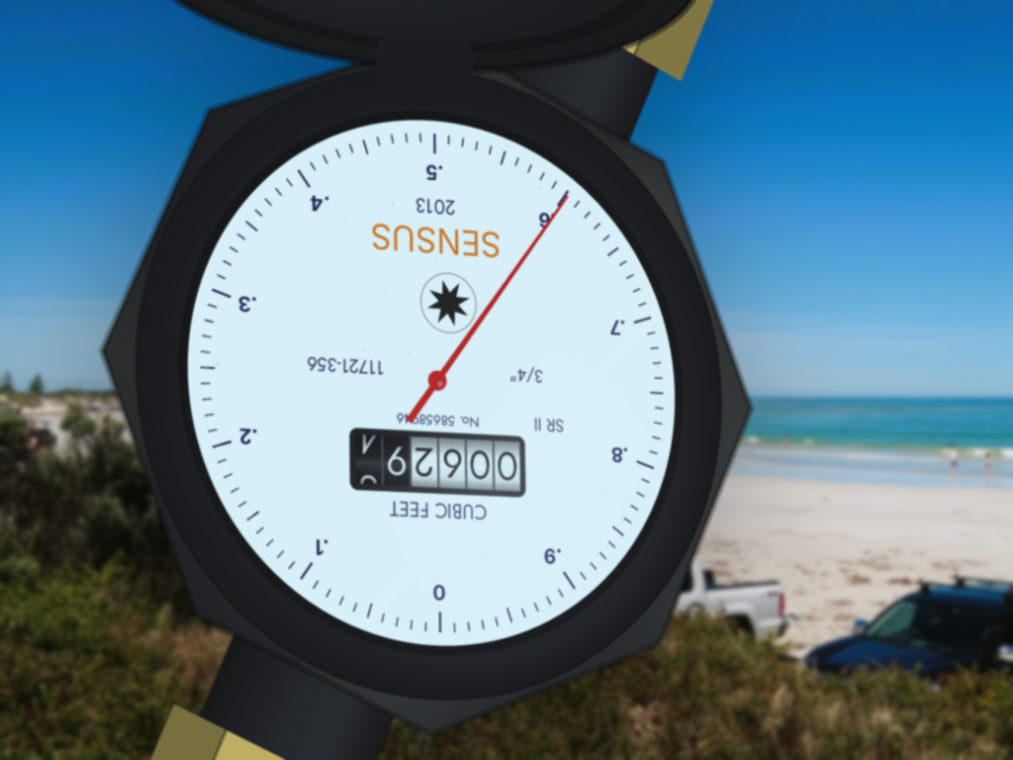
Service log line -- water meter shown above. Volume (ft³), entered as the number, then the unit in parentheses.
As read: 6293.60 (ft³)
